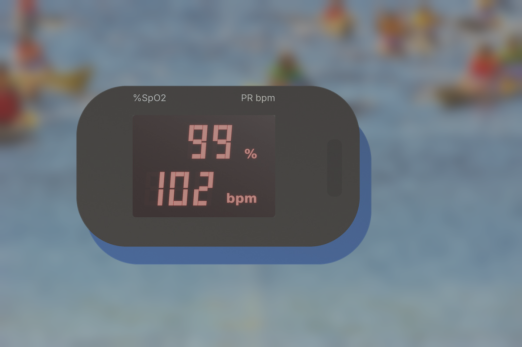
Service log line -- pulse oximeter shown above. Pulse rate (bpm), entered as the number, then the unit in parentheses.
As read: 102 (bpm)
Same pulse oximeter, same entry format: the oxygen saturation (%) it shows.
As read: 99 (%)
